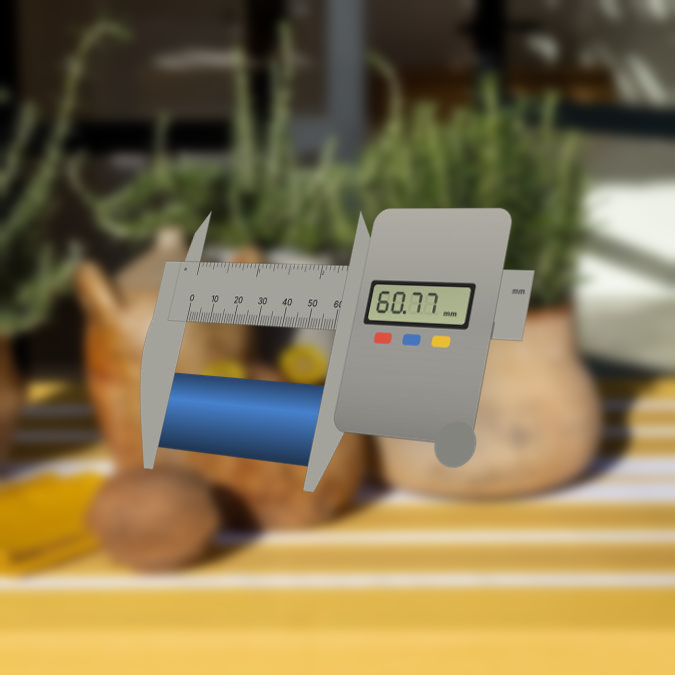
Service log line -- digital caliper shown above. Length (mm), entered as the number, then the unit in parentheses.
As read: 60.77 (mm)
